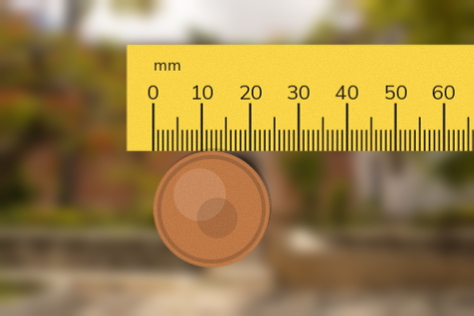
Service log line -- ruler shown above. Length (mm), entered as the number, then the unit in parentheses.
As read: 24 (mm)
